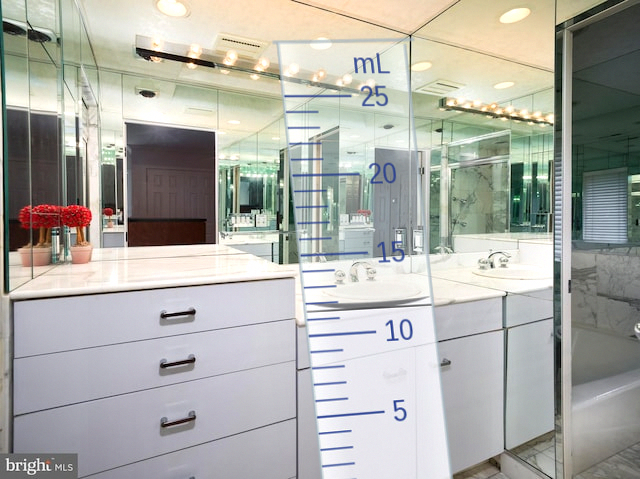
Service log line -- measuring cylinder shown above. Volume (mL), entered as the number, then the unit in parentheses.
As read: 11.5 (mL)
